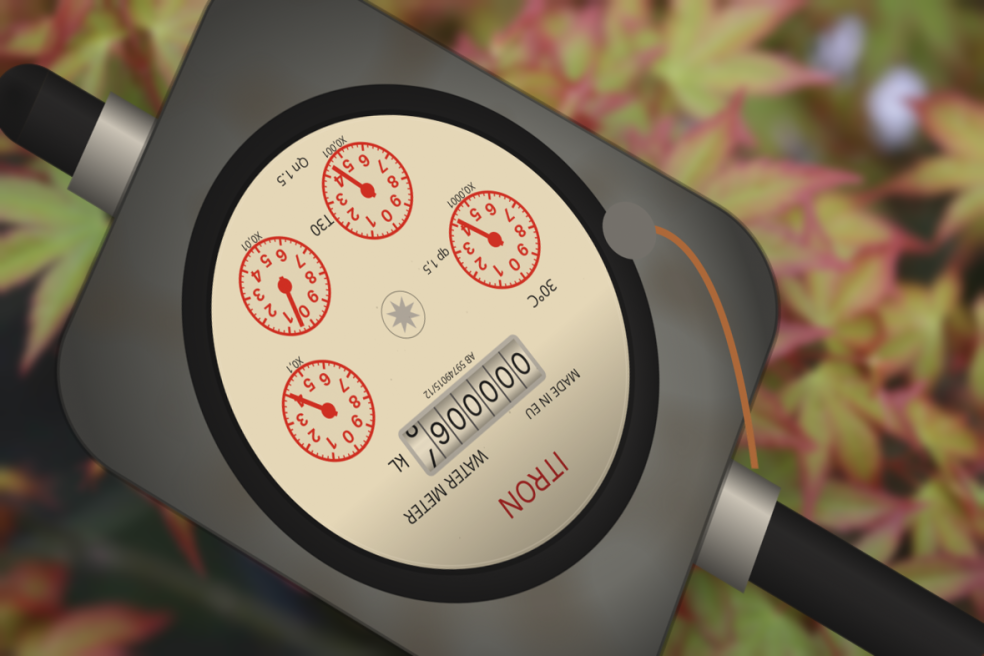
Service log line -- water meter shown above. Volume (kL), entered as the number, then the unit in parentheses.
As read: 67.4044 (kL)
